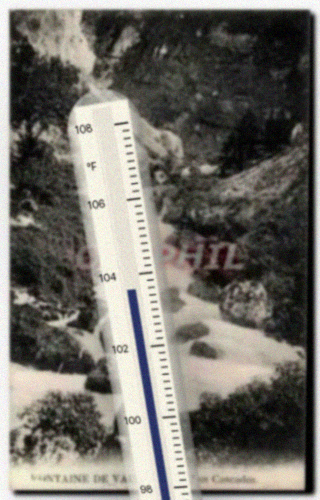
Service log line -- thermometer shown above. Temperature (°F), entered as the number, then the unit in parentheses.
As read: 103.6 (°F)
